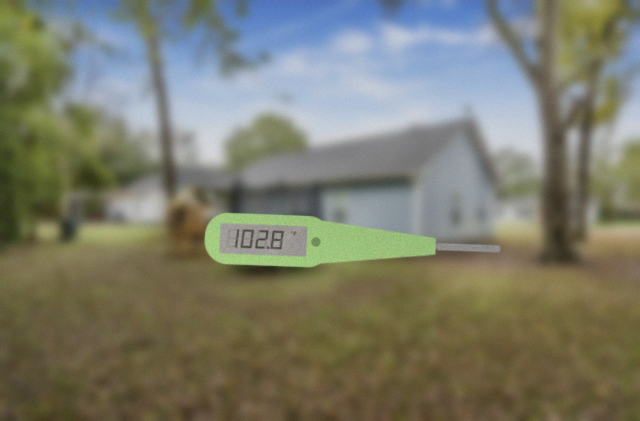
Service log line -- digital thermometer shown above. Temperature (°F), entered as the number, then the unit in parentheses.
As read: 102.8 (°F)
